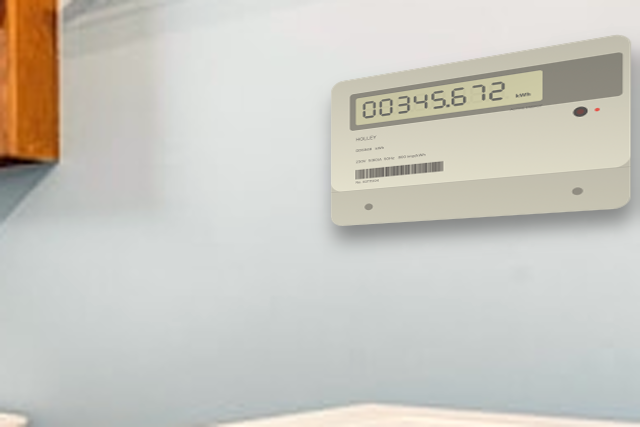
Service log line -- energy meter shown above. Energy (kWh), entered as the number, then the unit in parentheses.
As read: 345.672 (kWh)
